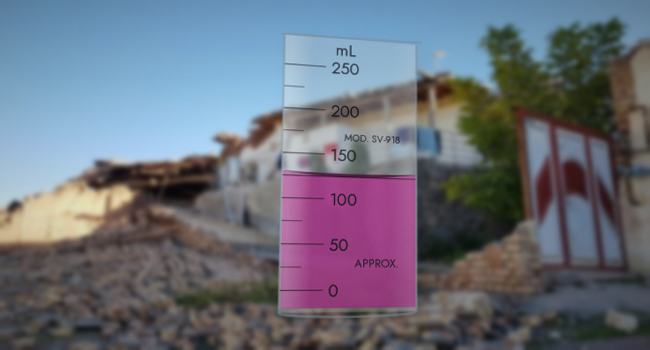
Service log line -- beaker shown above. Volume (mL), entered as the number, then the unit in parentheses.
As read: 125 (mL)
